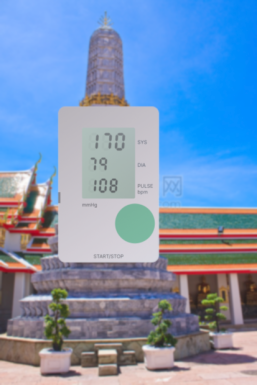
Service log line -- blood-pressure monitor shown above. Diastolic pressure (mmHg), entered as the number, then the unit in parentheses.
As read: 79 (mmHg)
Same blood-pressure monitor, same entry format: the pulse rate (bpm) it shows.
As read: 108 (bpm)
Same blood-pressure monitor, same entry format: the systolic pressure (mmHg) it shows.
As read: 170 (mmHg)
